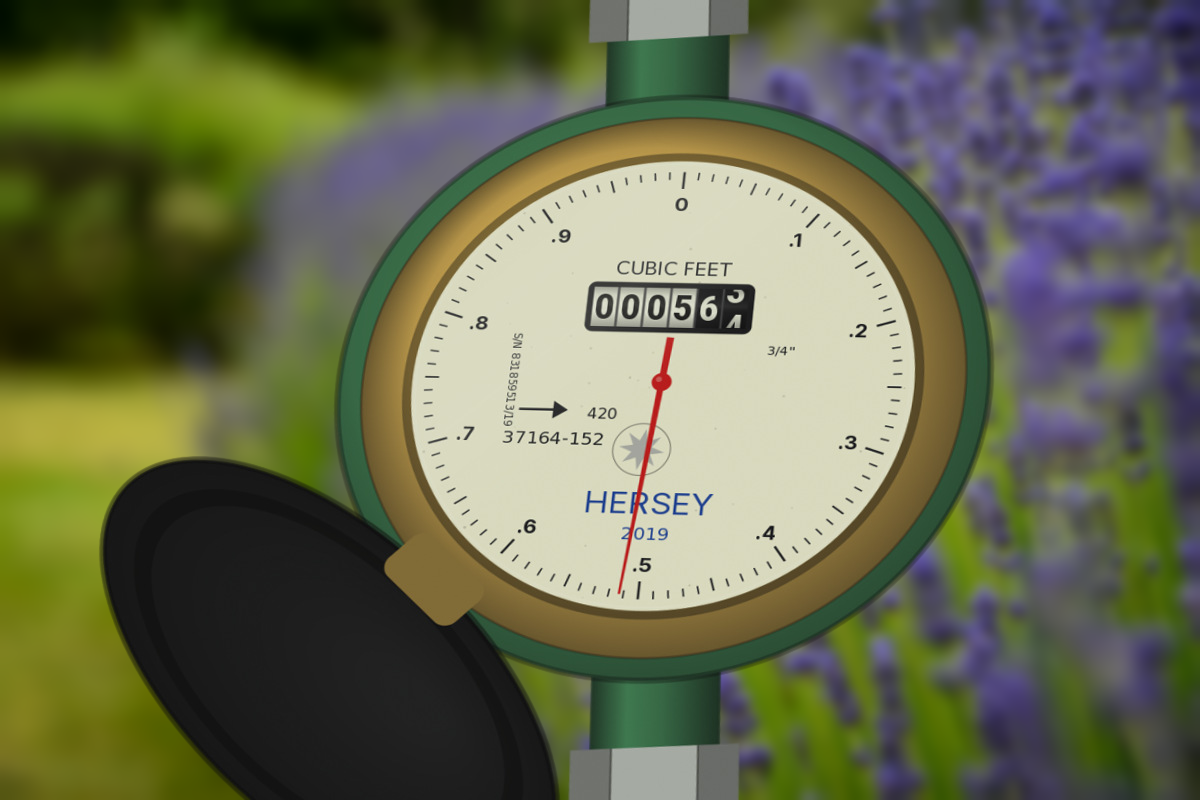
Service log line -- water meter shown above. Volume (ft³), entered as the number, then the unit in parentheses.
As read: 563.51 (ft³)
